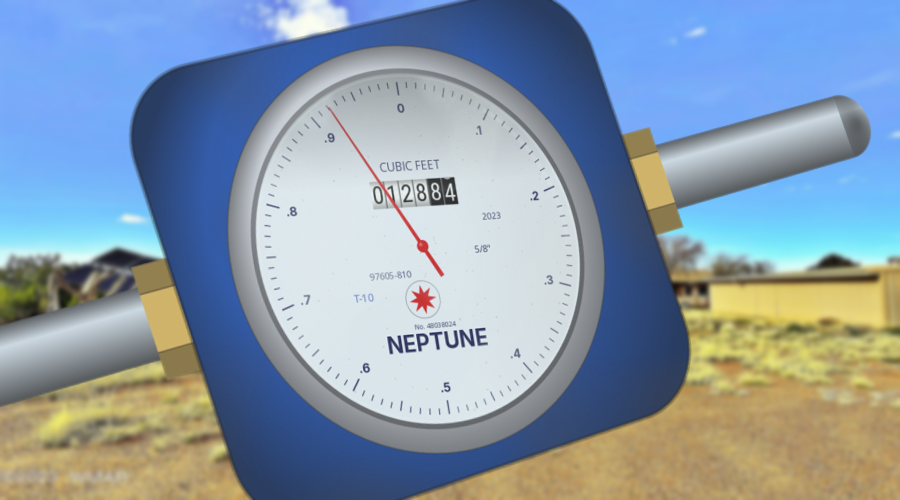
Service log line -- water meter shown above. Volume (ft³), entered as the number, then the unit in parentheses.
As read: 12883.92 (ft³)
